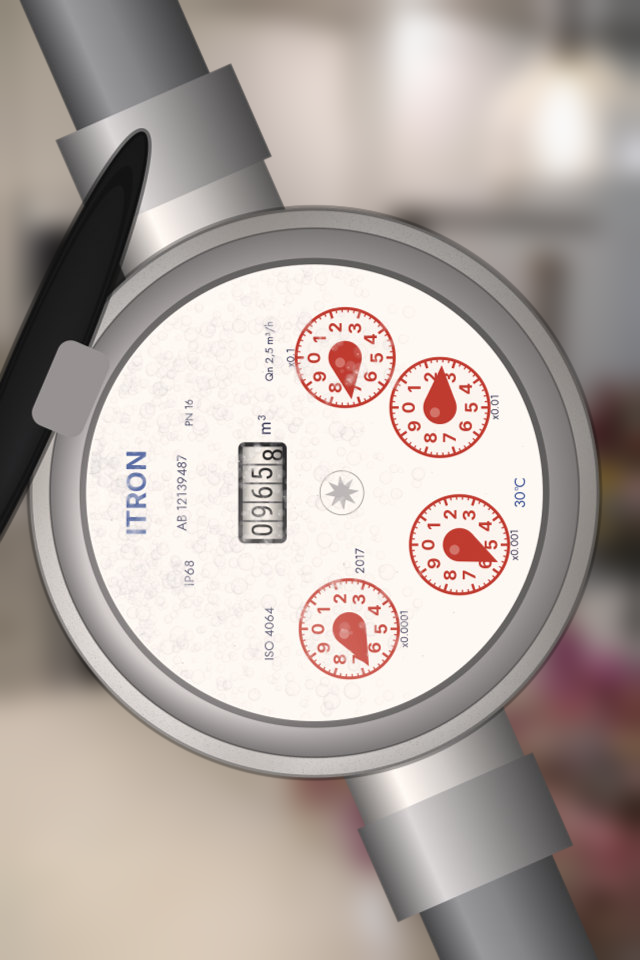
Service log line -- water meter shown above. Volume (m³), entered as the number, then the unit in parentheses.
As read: 9657.7256 (m³)
